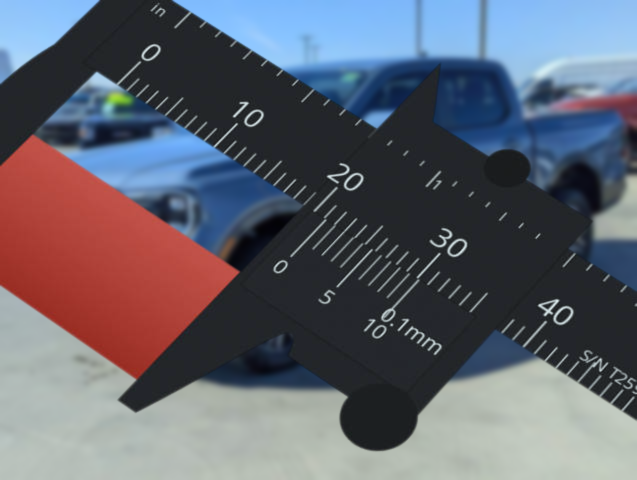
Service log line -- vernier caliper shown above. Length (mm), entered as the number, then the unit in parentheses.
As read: 21.2 (mm)
